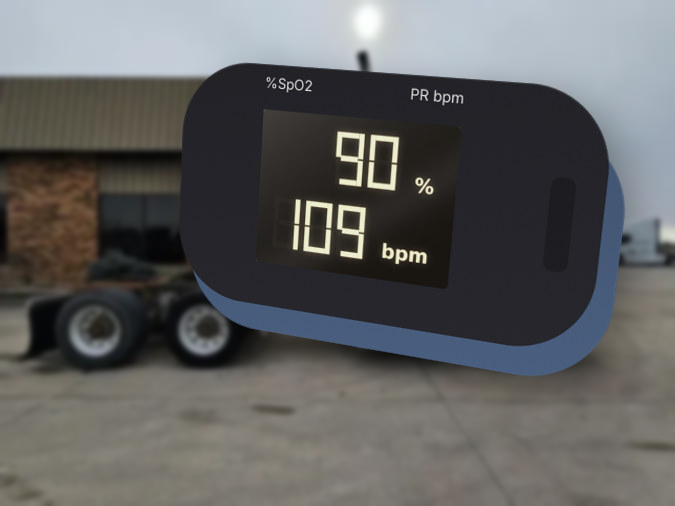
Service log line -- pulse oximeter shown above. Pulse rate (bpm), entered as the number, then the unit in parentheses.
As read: 109 (bpm)
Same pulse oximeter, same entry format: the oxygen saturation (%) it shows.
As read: 90 (%)
